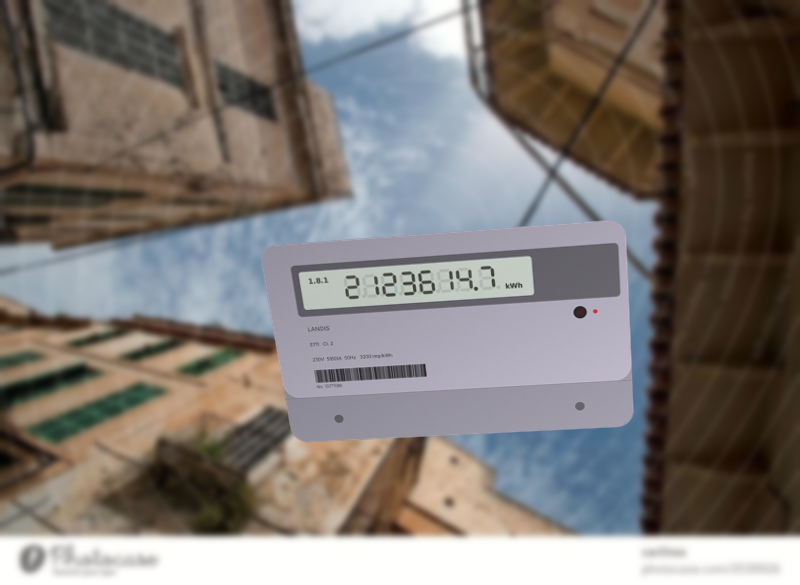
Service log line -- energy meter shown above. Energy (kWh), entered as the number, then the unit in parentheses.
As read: 2123614.7 (kWh)
